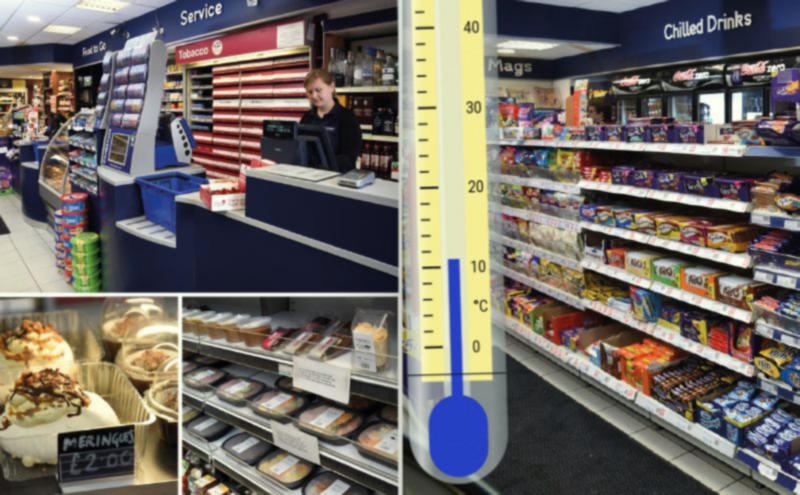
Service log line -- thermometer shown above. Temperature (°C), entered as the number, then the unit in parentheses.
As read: 11 (°C)
